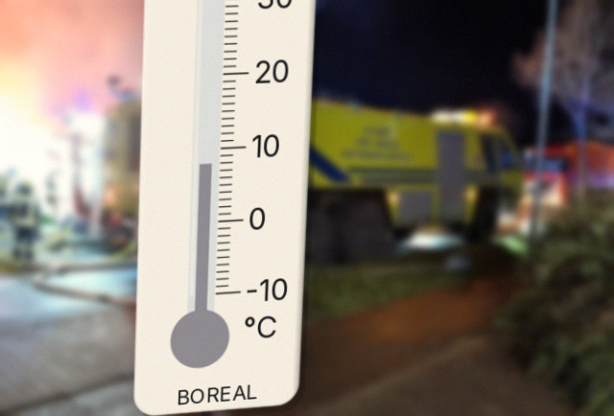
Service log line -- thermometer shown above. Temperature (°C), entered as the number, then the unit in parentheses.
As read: 8 (°C)
